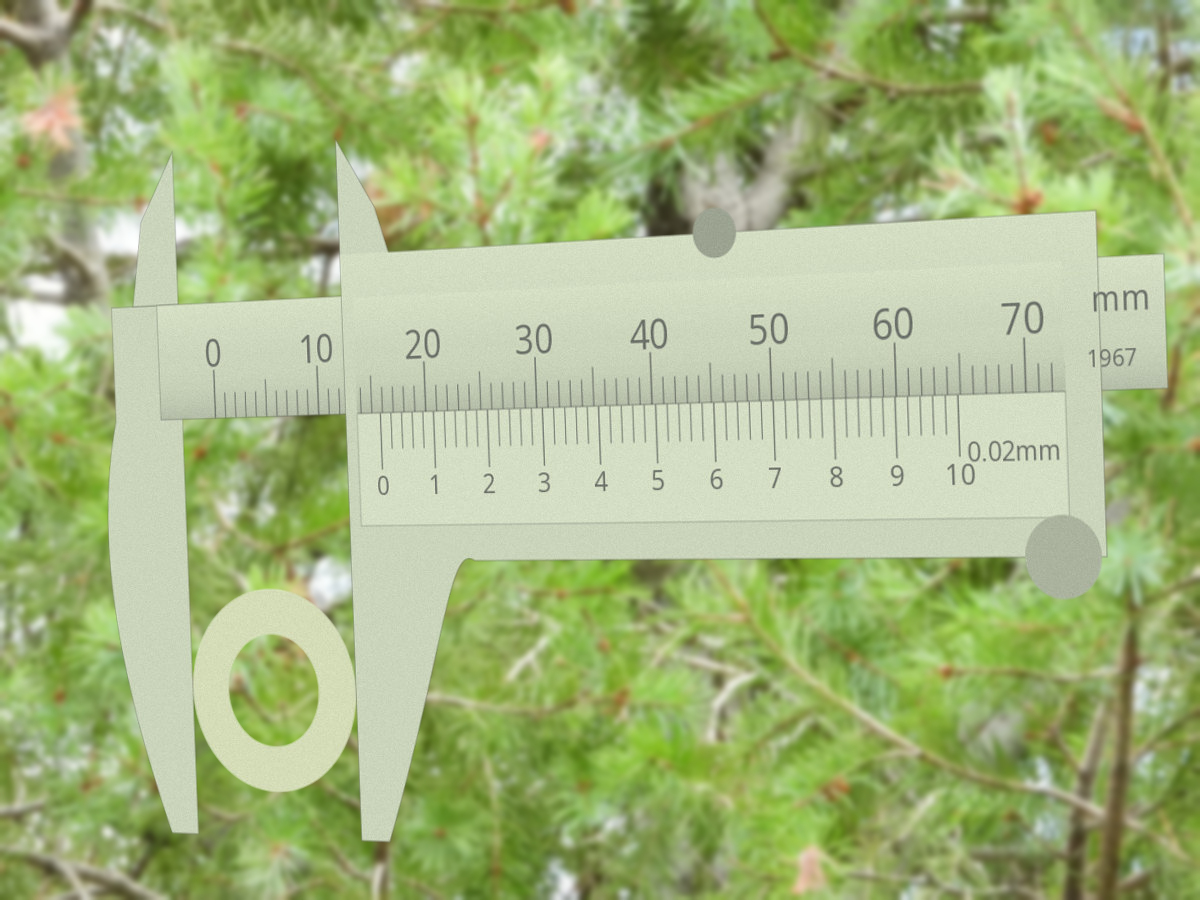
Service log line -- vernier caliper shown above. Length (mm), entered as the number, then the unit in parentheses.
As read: 15.8 (mm)
